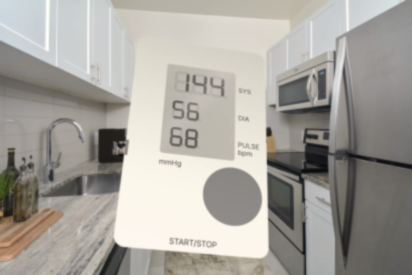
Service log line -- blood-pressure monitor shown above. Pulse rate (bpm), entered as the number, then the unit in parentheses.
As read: 68 (bpm)
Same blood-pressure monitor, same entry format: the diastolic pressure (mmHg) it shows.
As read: 56 (mmHg)
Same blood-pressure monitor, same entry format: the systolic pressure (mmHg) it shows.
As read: 144 (mmHg)
